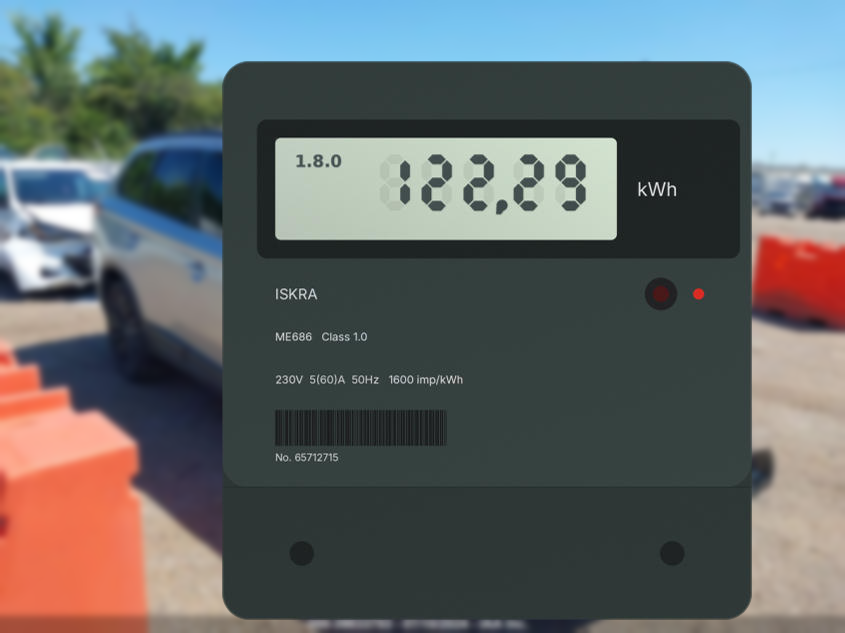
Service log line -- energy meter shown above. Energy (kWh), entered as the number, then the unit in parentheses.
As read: 122.29 (kWh)
